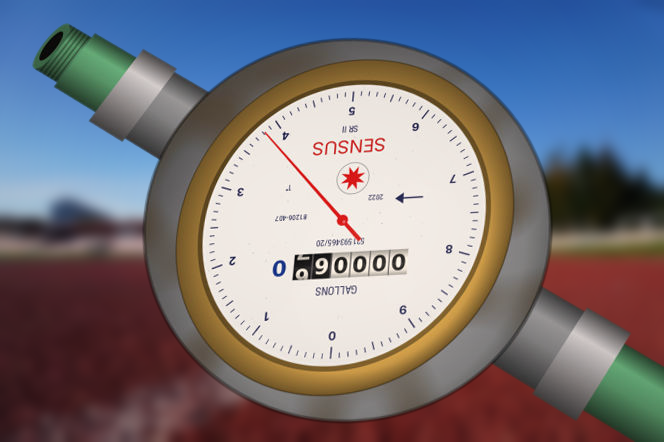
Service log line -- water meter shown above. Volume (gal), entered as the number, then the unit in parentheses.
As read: 663.8 (gal)
